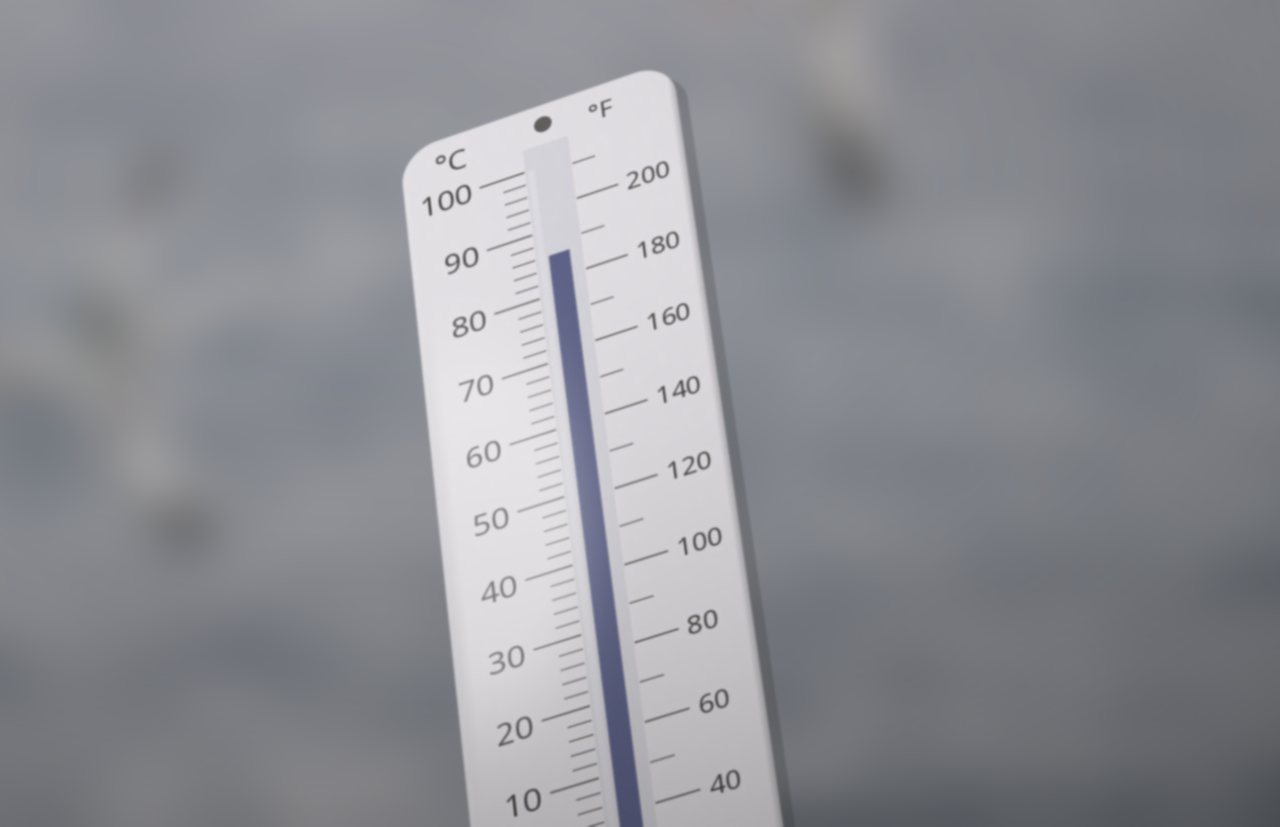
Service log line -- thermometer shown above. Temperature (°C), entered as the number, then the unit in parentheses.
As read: 86 (°C)
